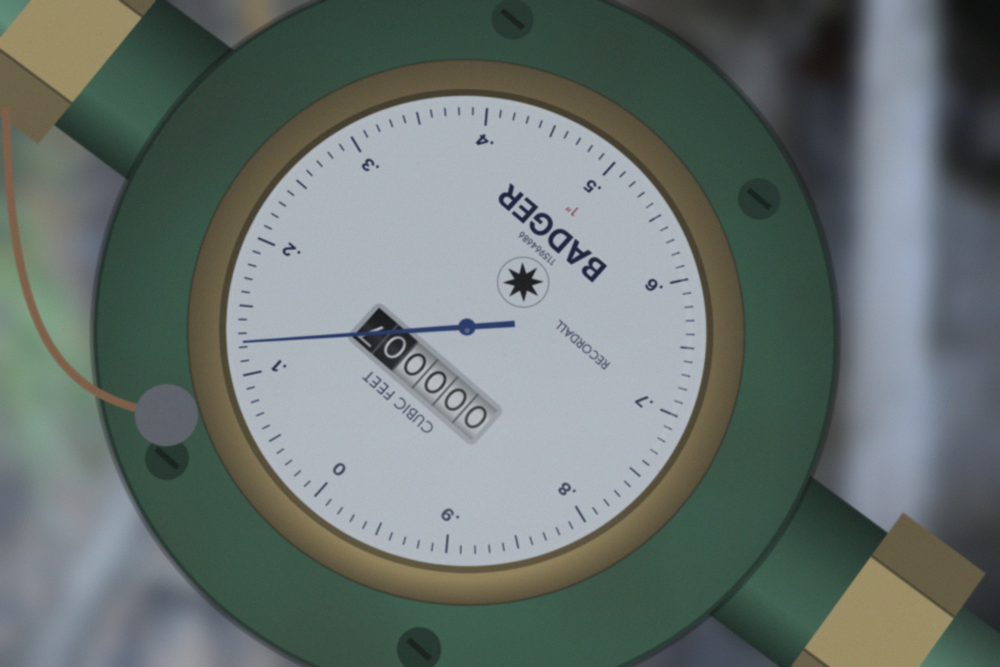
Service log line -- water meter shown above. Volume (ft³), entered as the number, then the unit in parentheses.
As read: 7.12 (ft³)
